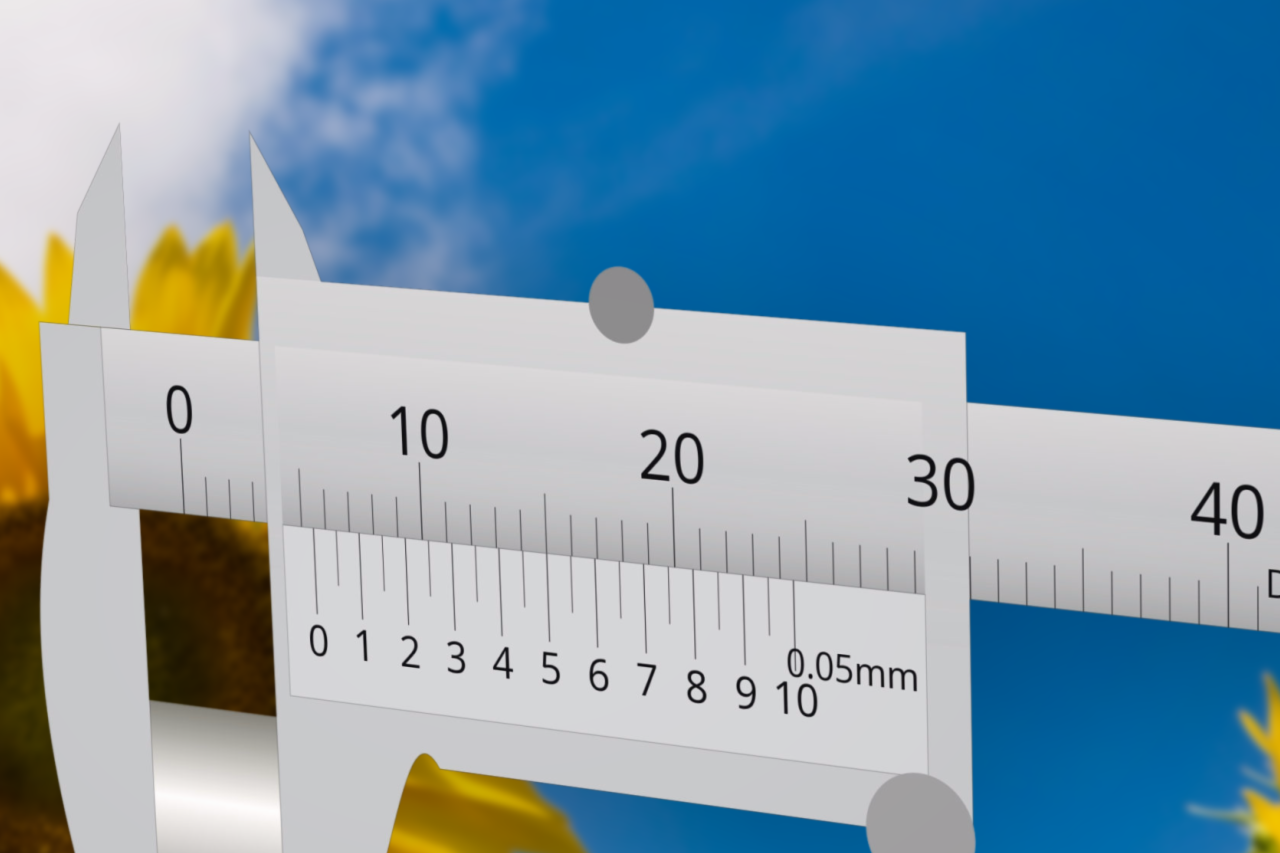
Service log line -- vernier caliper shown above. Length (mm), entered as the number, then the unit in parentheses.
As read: 5.5 (mm)
